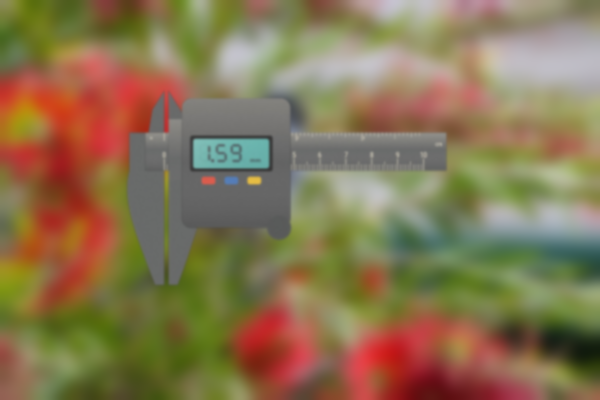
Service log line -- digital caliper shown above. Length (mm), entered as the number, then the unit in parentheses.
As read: 1.59 (mm)
